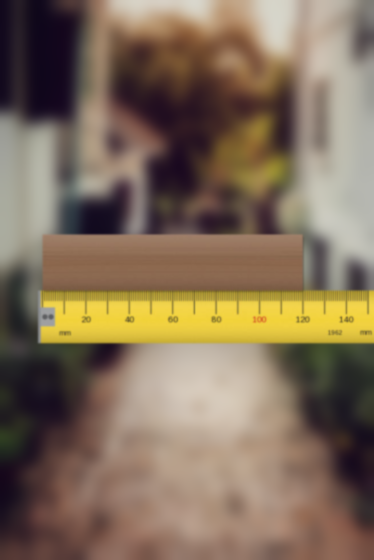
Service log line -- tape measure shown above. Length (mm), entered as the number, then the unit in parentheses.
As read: 120 (mm)
